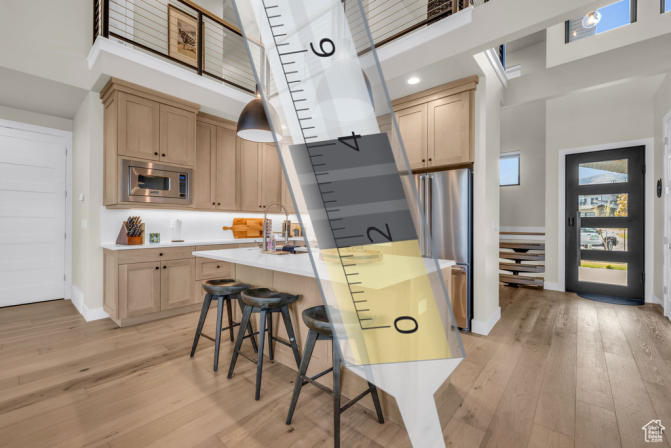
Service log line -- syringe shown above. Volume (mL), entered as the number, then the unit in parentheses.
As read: 1.8 (mL)
